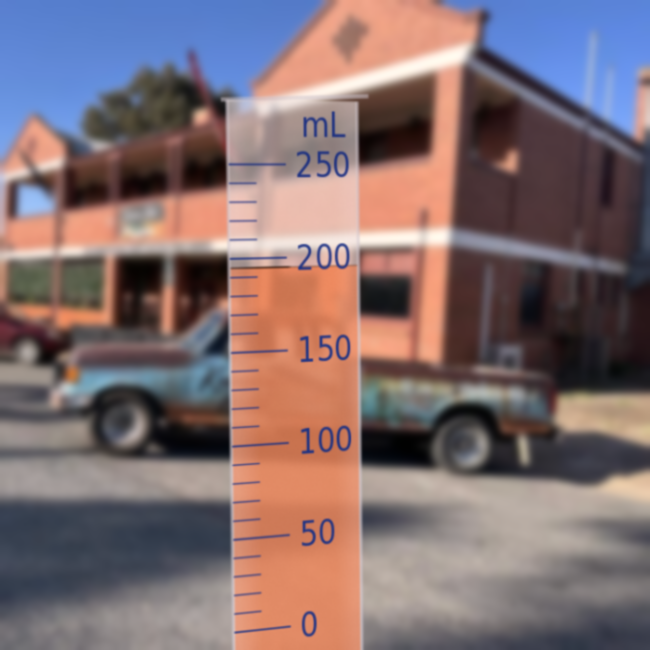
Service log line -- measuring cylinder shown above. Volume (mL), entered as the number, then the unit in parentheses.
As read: 195 (mL)
